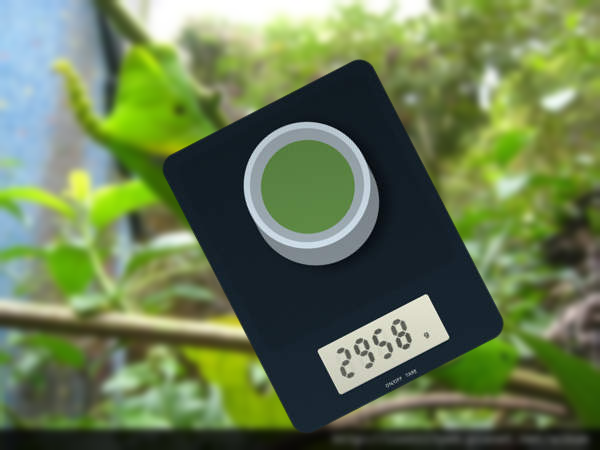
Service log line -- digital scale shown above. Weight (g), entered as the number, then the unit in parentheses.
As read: 2958 (g)
